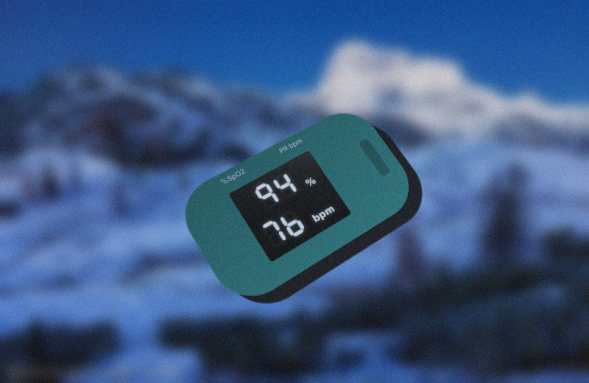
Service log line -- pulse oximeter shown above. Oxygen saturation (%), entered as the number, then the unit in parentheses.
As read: 94 (%)
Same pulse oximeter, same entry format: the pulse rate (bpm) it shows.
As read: 76 (bpm)
